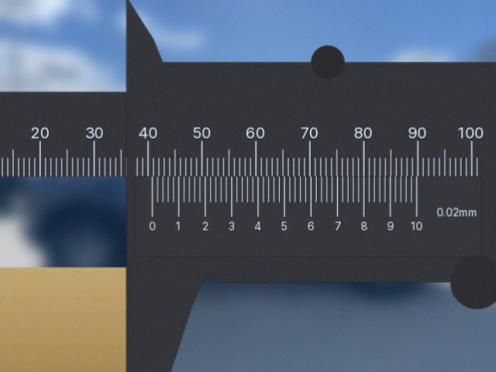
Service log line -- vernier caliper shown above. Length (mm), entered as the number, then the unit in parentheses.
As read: 40.8 (mm)
